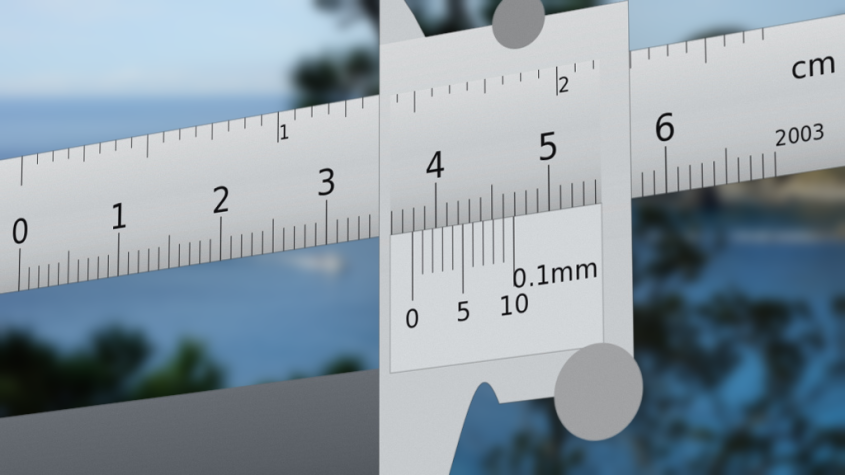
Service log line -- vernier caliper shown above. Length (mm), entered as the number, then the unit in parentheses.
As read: 37.9 (mm)
